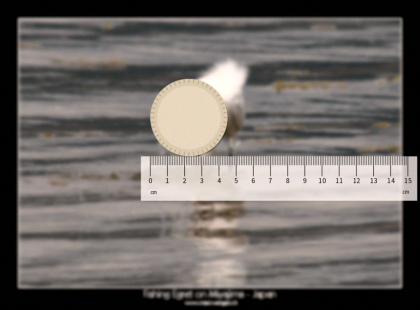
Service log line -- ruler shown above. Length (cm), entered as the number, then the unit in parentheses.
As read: 4.5 (cm)
